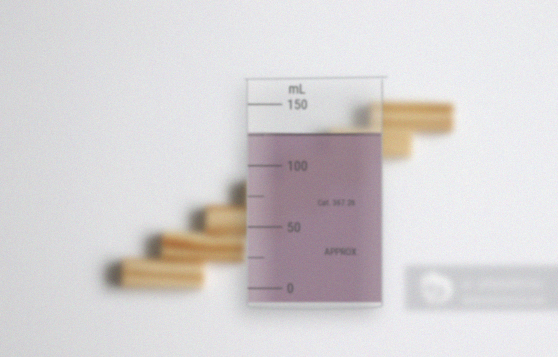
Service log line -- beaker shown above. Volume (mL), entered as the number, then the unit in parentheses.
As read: 125 (mL)
